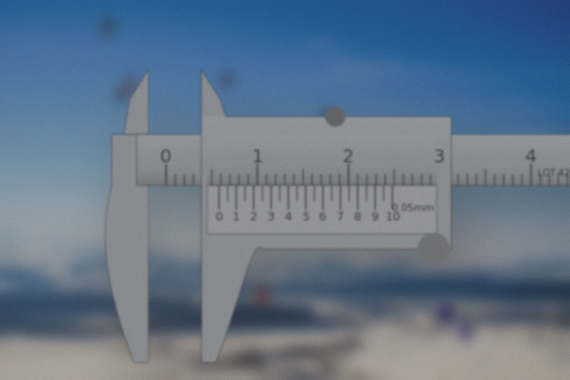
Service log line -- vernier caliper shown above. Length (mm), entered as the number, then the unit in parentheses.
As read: 5.8 (mm)
